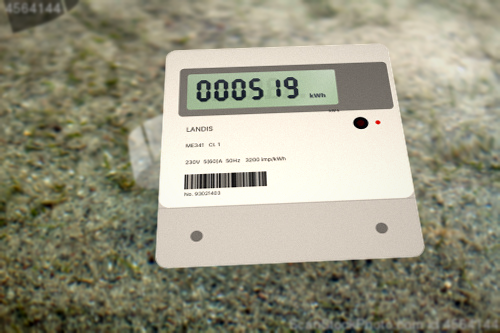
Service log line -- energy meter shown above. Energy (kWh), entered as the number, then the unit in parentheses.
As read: 519 (kWh)
